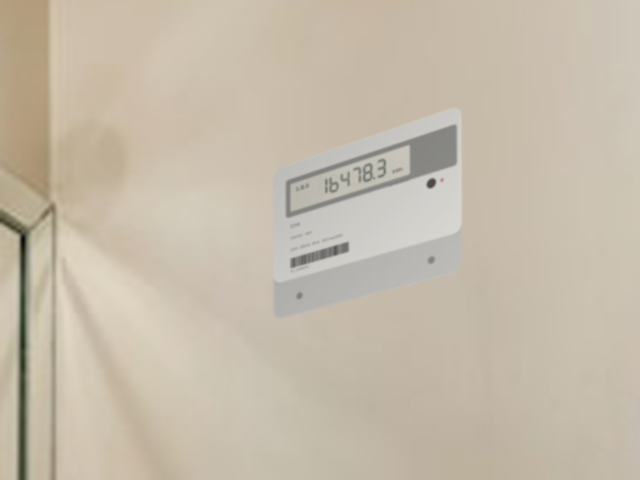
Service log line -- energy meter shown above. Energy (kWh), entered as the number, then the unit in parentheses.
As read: 16478.3 (kWh)
